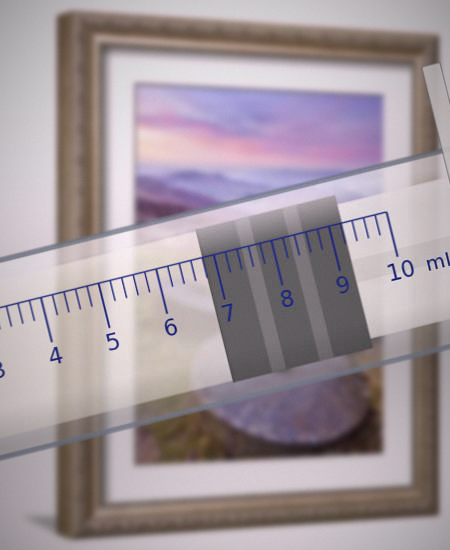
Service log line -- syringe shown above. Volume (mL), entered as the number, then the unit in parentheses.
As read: 6.8 (mL)
